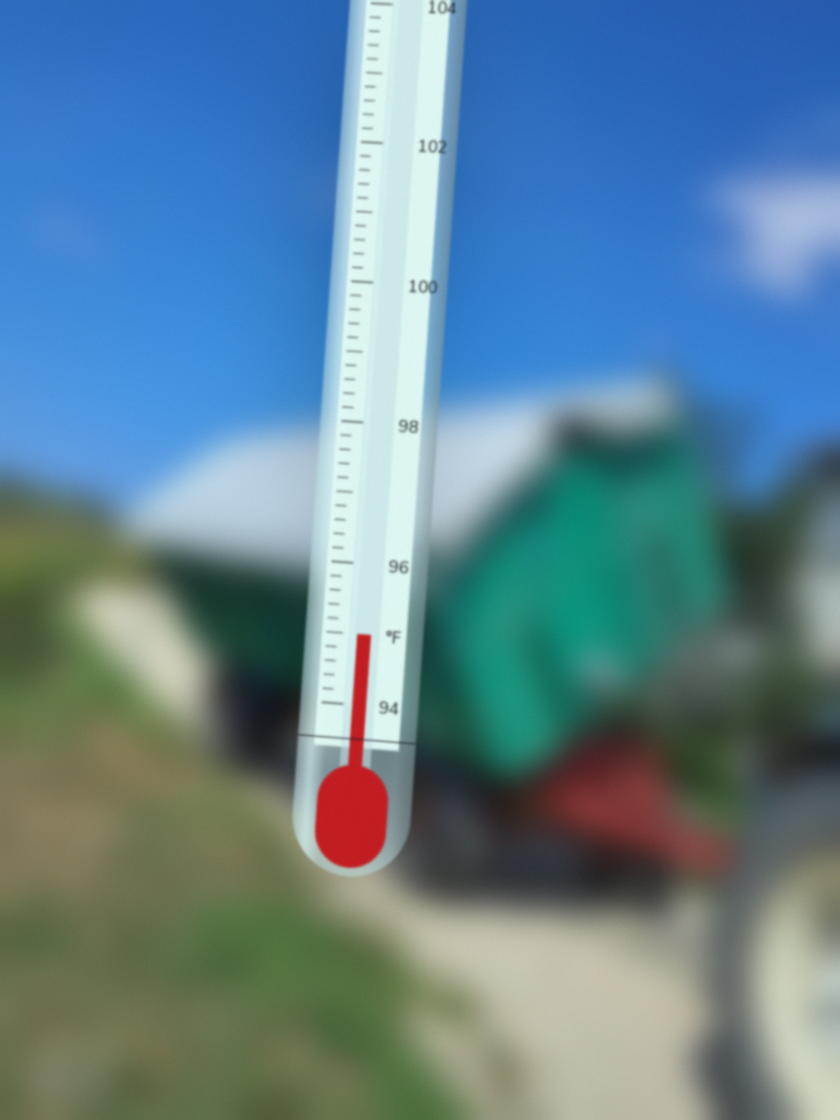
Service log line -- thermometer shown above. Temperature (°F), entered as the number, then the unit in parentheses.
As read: 95 (°F)
